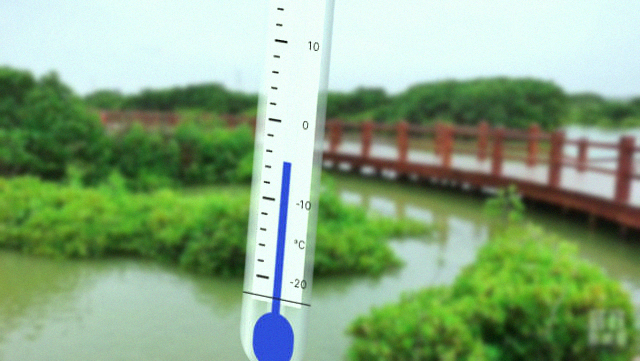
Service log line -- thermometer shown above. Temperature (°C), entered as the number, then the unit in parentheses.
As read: -5 (°C)
